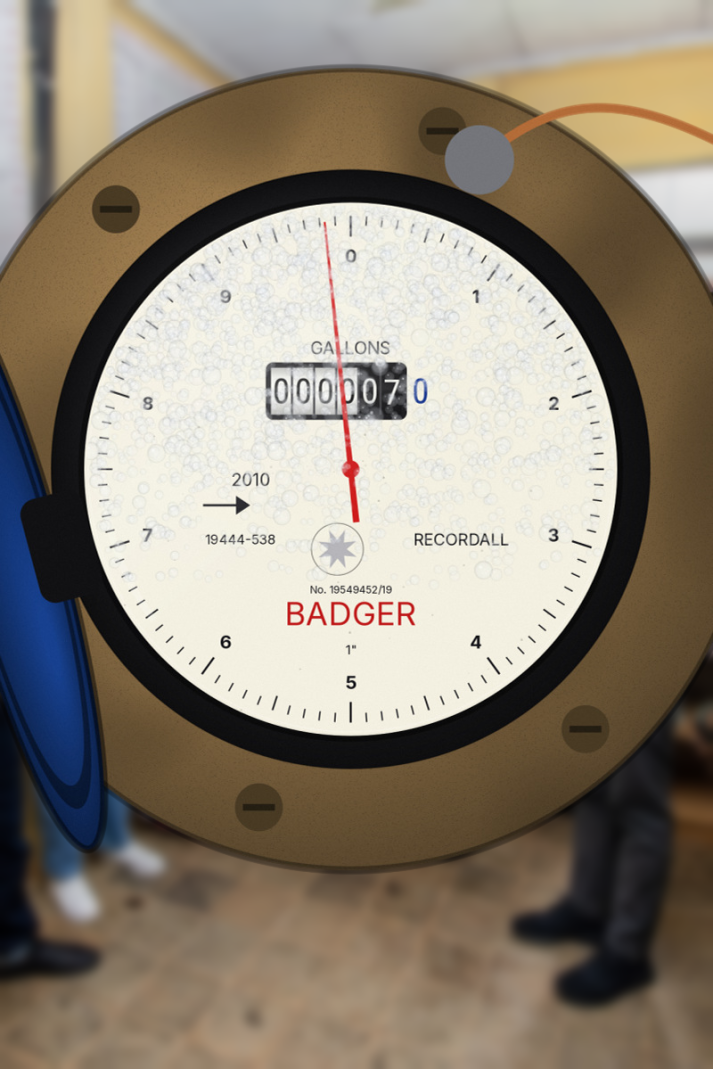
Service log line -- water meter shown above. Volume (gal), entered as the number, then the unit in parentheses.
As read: 69.8 (gal)
